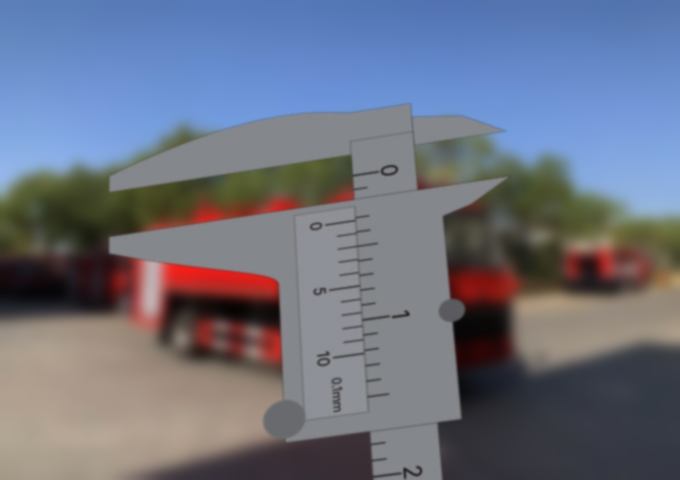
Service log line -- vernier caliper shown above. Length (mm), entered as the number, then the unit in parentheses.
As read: 3.2 (mm)
